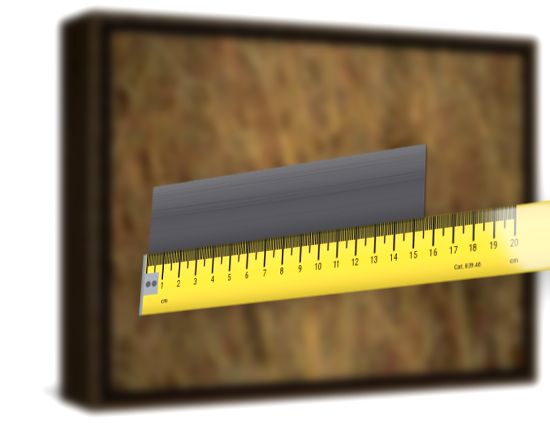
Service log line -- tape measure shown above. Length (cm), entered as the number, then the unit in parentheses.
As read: 15.5 (cm)
